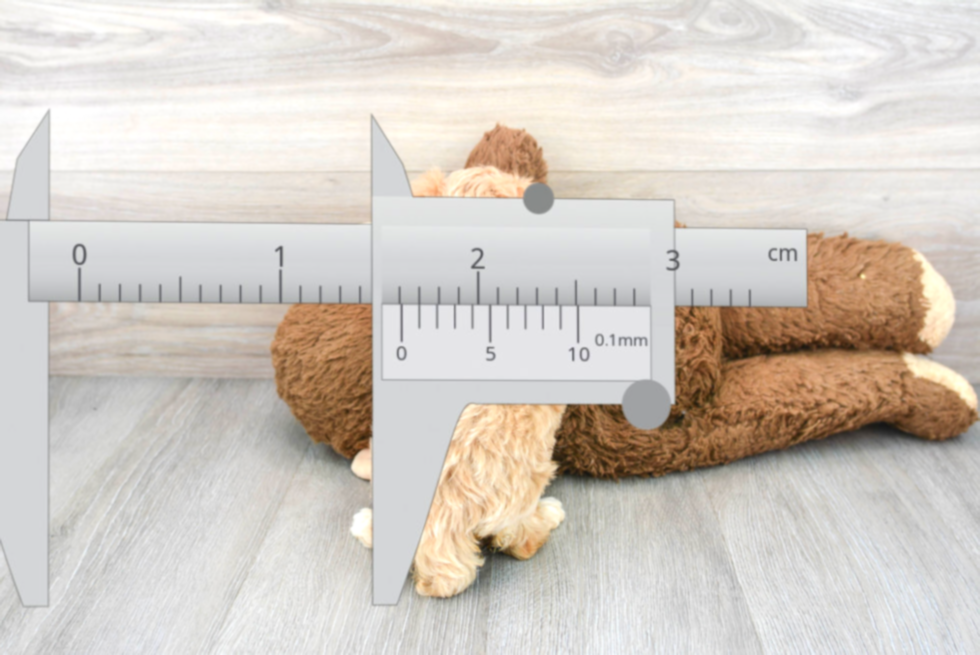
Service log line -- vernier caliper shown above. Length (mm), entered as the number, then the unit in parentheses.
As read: 16.1 (mm)
